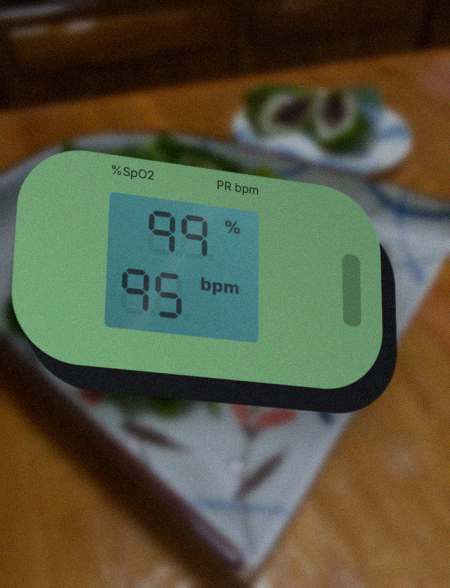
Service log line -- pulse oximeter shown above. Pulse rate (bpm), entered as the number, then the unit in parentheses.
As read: 95 (bpm)
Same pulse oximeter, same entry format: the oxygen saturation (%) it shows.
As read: 99 (%)
